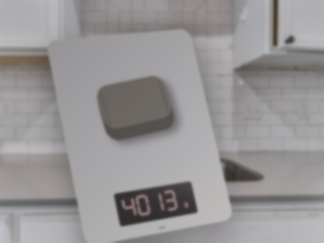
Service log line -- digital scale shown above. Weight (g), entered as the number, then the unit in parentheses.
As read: 4013 (g)
